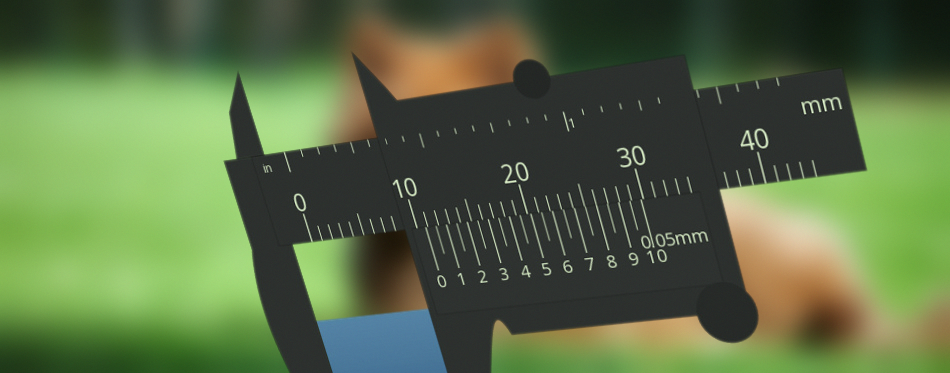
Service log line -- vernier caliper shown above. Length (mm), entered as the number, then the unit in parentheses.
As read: 10.8 (mm)
